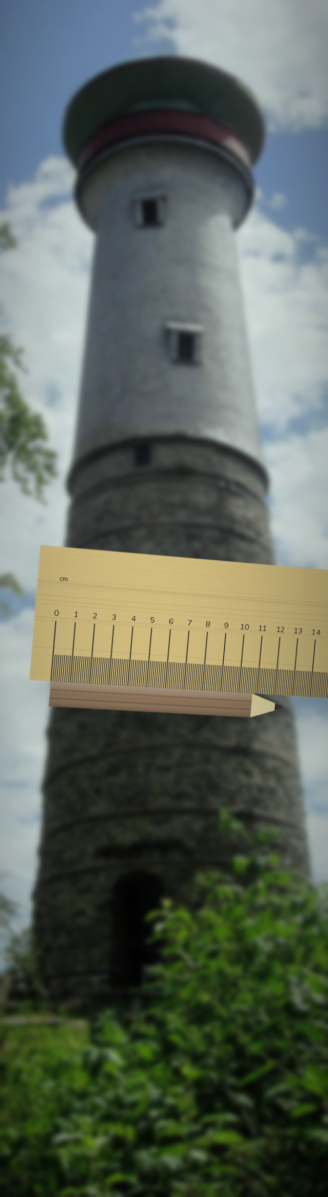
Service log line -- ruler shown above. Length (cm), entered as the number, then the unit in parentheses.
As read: 12.5 (cm)
